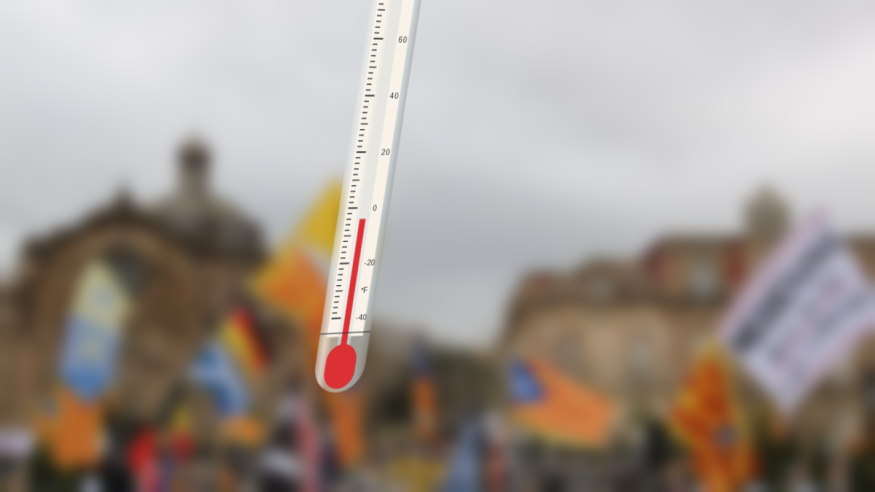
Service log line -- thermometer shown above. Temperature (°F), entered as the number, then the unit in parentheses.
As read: -4 (°F)
